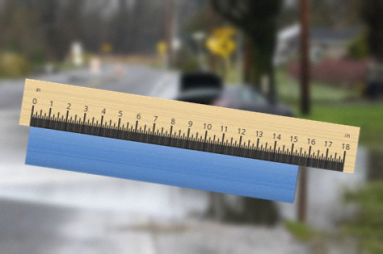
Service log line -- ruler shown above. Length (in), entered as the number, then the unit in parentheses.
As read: 15.5 (in)
